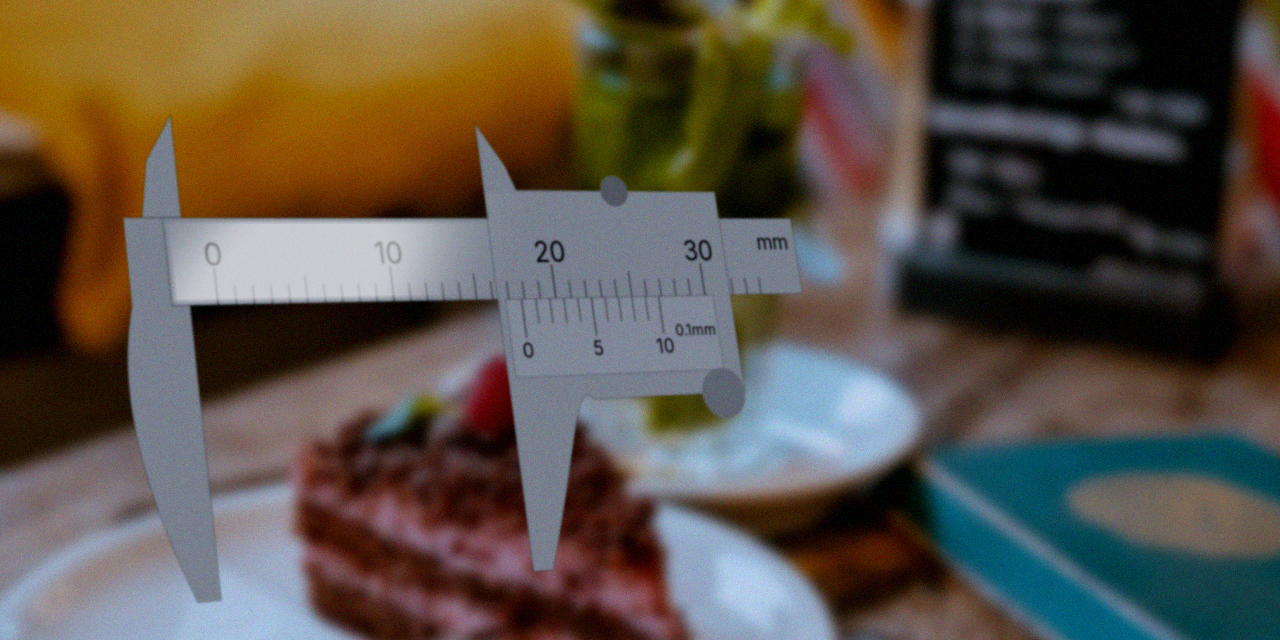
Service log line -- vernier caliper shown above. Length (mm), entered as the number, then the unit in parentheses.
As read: 17.8 (mm)
